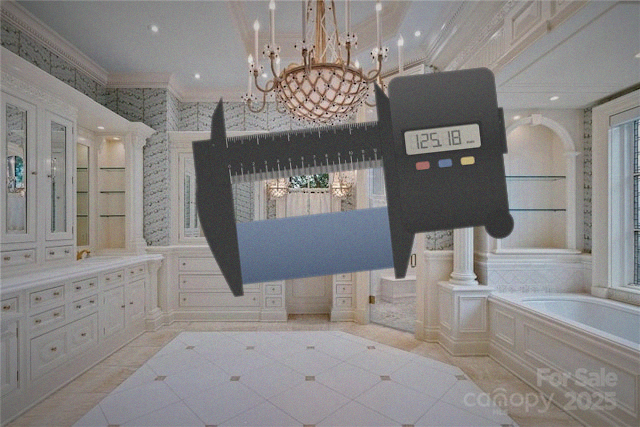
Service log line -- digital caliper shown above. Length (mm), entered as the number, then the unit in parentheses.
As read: 125.18 (mm)
